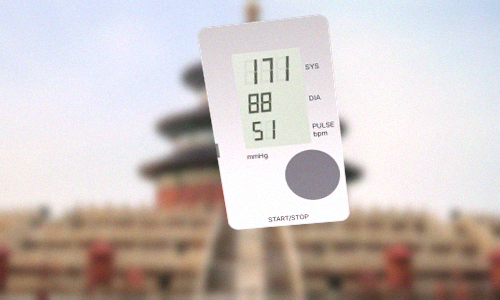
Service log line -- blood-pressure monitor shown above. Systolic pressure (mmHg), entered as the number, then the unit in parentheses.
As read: 171 (mmHg)
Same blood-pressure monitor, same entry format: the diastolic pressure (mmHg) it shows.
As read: 88 (mmHg)
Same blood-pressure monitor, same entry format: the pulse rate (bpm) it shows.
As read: 51 (bpm)
